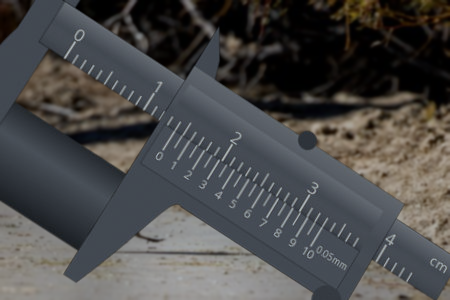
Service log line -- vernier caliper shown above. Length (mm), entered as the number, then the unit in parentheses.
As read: 14.0 (mm)
